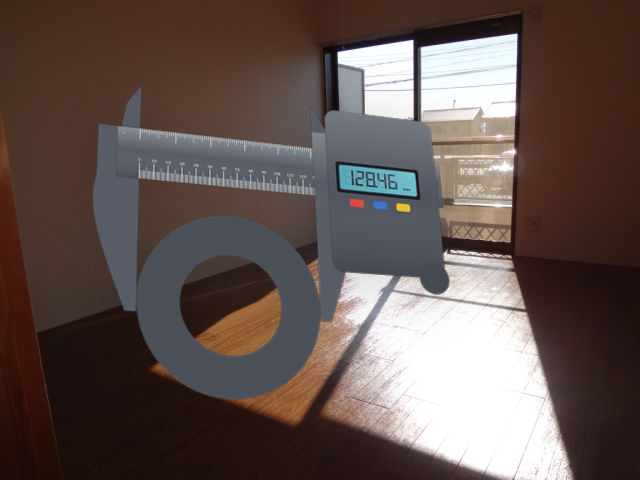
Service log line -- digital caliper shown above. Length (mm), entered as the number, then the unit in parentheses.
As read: 128.46 (mm)
